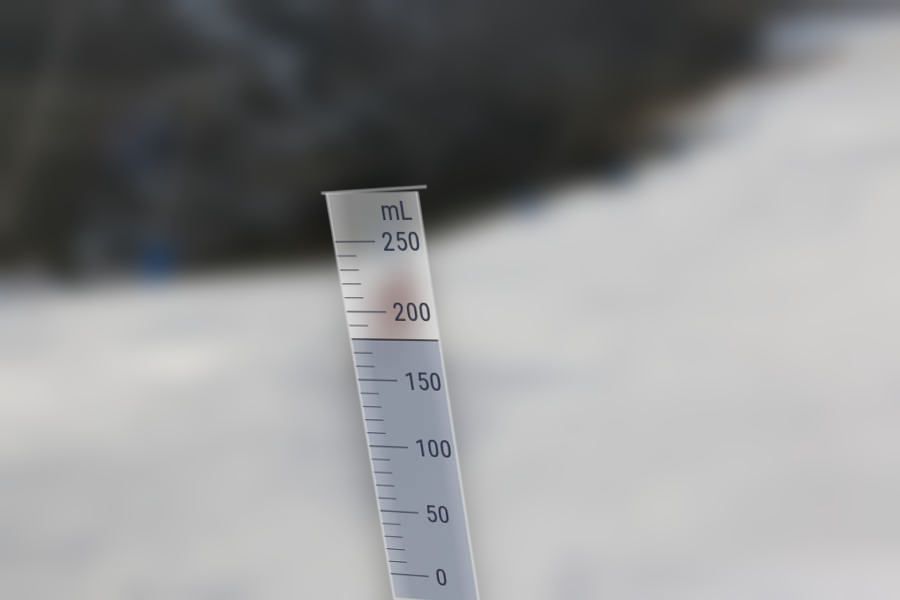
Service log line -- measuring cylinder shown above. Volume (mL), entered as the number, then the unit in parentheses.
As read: 180 (mL)
